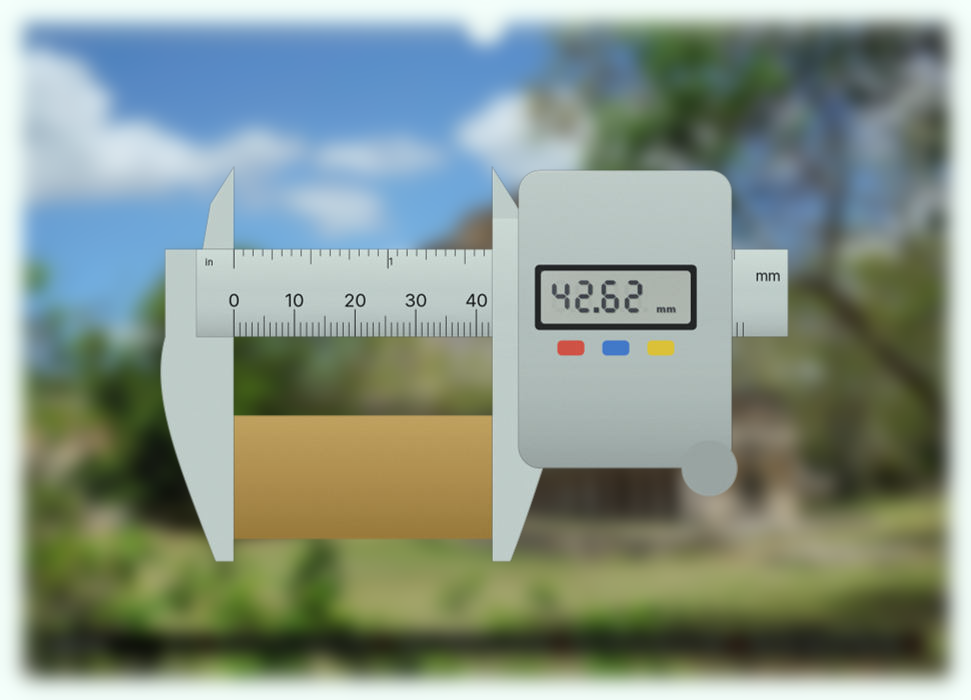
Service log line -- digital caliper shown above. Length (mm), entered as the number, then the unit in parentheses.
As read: 42.62 (mm)
